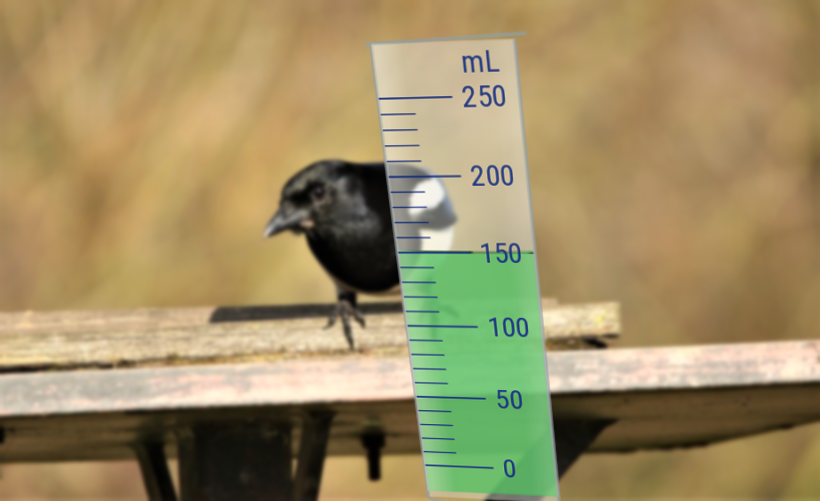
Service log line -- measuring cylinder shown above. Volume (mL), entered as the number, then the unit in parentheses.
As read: 150 (mL)
